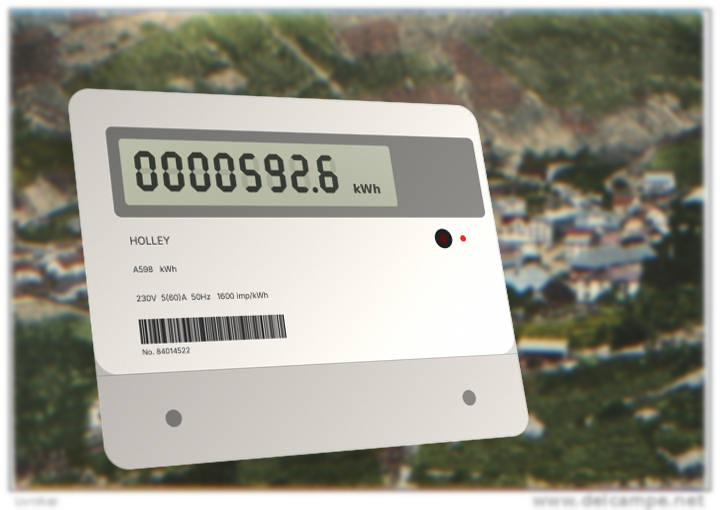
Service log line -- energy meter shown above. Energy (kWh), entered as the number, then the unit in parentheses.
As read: 592.6 (kWh)
